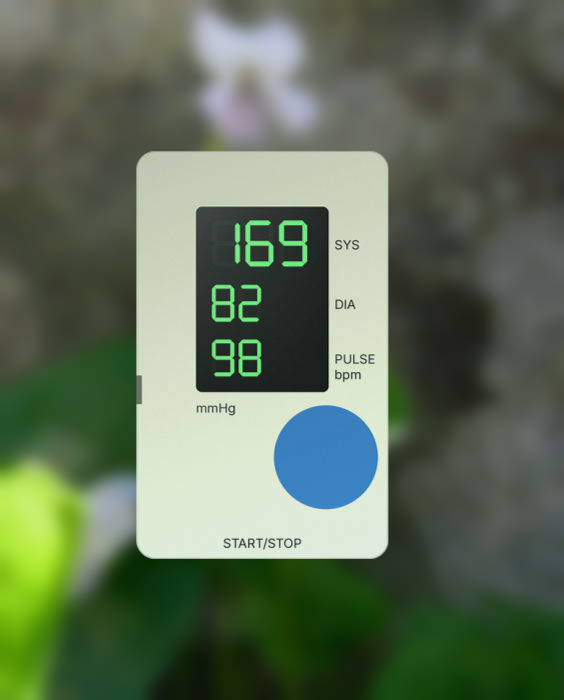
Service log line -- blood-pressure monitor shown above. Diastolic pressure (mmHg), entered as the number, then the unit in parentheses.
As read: 82 (mmHg)
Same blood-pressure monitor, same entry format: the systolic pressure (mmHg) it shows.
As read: 169 (mmHg)
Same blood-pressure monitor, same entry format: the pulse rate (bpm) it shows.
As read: 98 (bpm)
